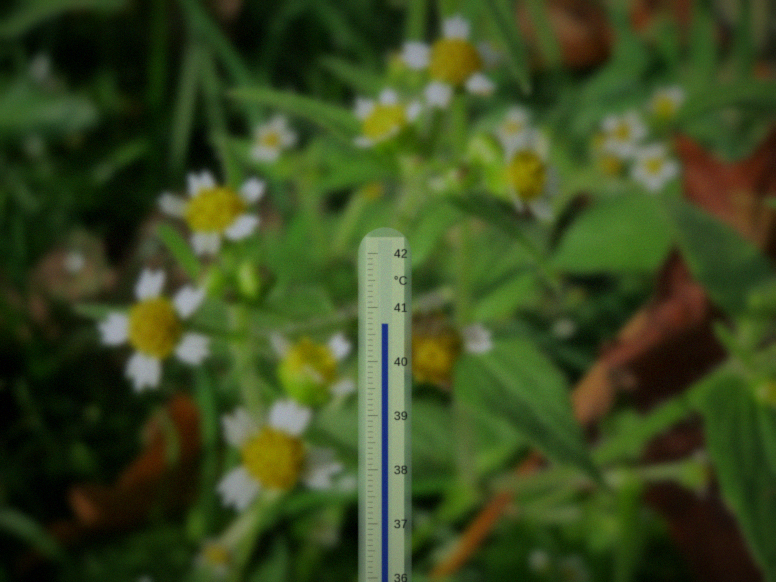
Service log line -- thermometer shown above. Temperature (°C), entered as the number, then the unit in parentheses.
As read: 40.7 (°C)
